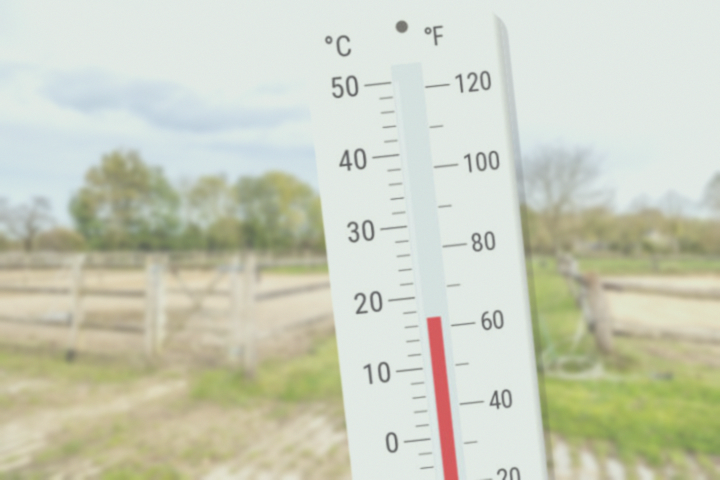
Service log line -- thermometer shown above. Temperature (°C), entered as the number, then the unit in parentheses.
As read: 17 (°C)
